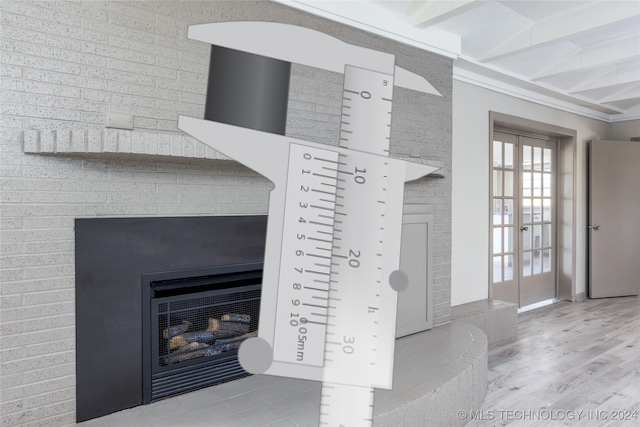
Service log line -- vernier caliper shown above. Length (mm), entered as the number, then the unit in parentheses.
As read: 9.0 (mm)
